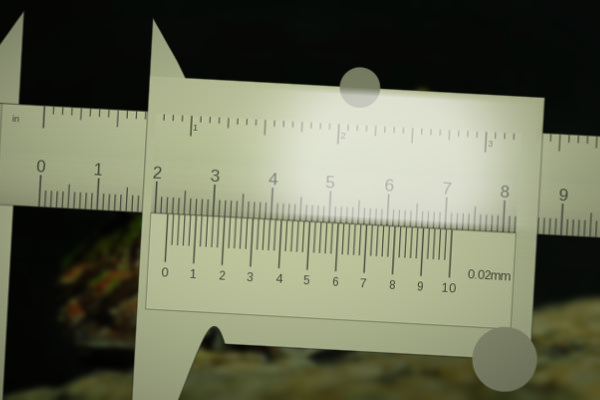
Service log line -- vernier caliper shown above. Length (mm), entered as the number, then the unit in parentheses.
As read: 22.2 (mm)
